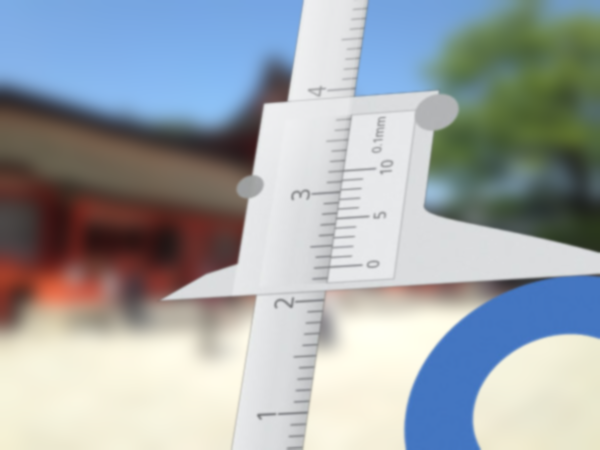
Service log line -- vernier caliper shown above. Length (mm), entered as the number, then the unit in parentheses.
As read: 23.0 (mm)
